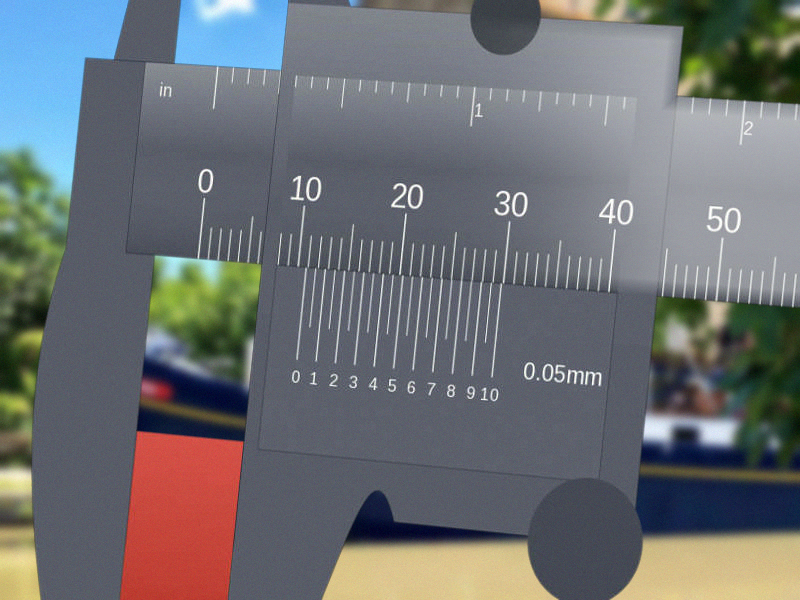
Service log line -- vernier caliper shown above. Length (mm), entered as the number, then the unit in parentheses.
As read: 10.8 (mm)
